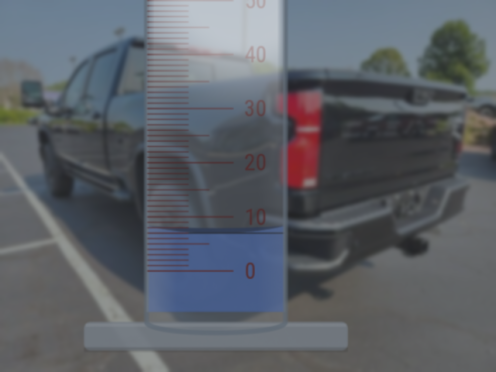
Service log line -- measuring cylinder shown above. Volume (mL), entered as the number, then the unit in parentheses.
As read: 7 (mL)
